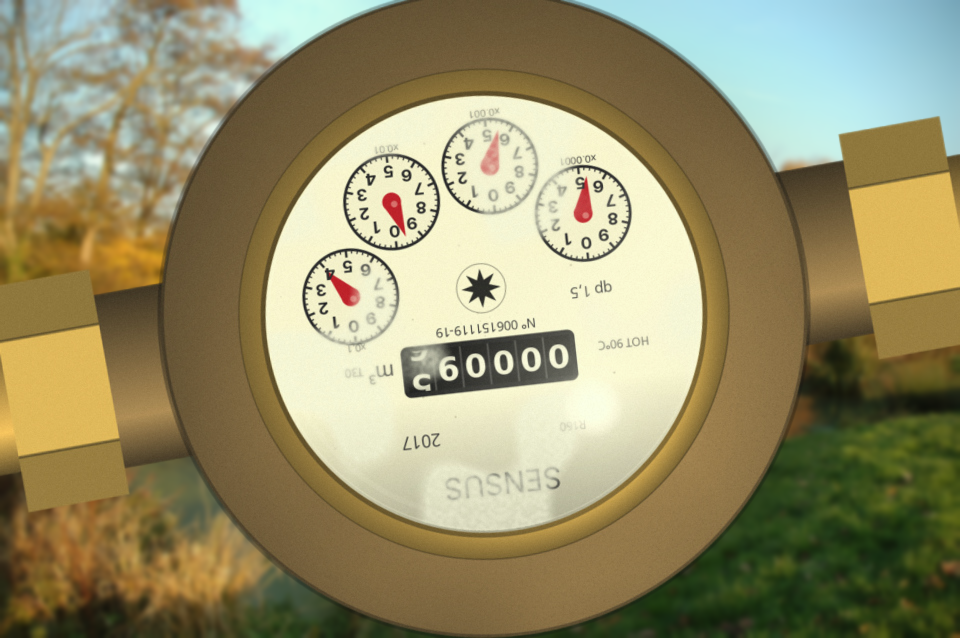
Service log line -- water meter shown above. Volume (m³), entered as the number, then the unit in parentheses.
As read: 95.3955 (m³)
